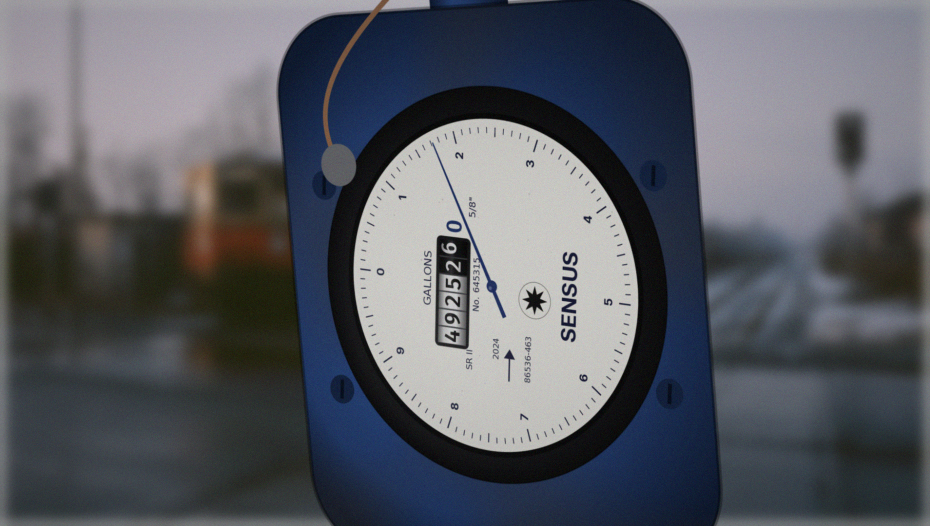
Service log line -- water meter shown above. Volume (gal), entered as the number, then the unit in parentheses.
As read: 4925261.7 (gal)
